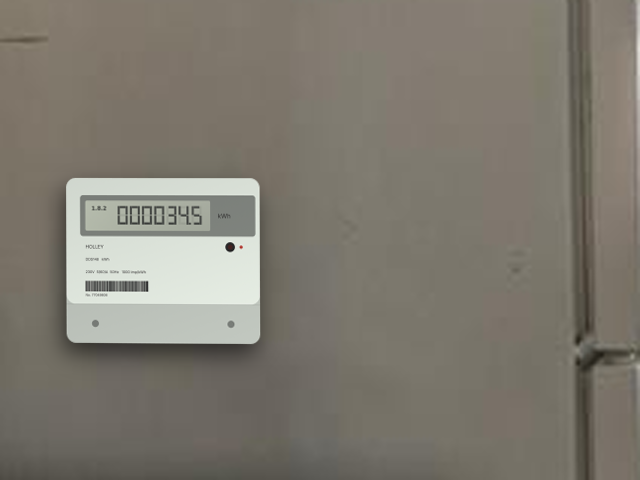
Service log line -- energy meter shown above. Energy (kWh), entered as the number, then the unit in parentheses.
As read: 34.5 (kWh)
